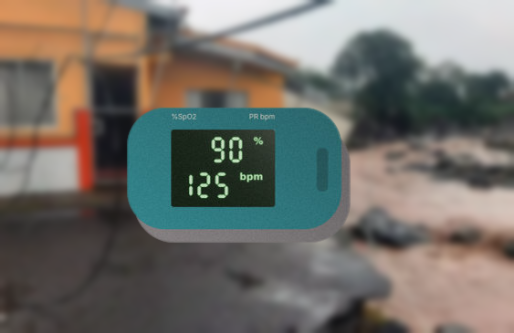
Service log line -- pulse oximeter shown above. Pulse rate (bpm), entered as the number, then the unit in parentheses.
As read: 125 (bpm)
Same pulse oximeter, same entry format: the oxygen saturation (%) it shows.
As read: 90 (%)
